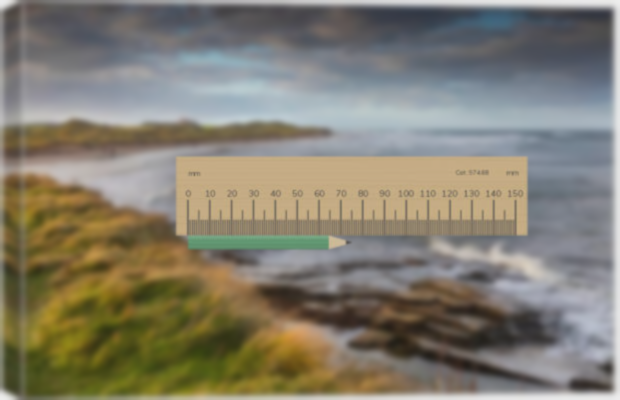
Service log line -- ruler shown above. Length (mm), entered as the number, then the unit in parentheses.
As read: 75 (mm)
